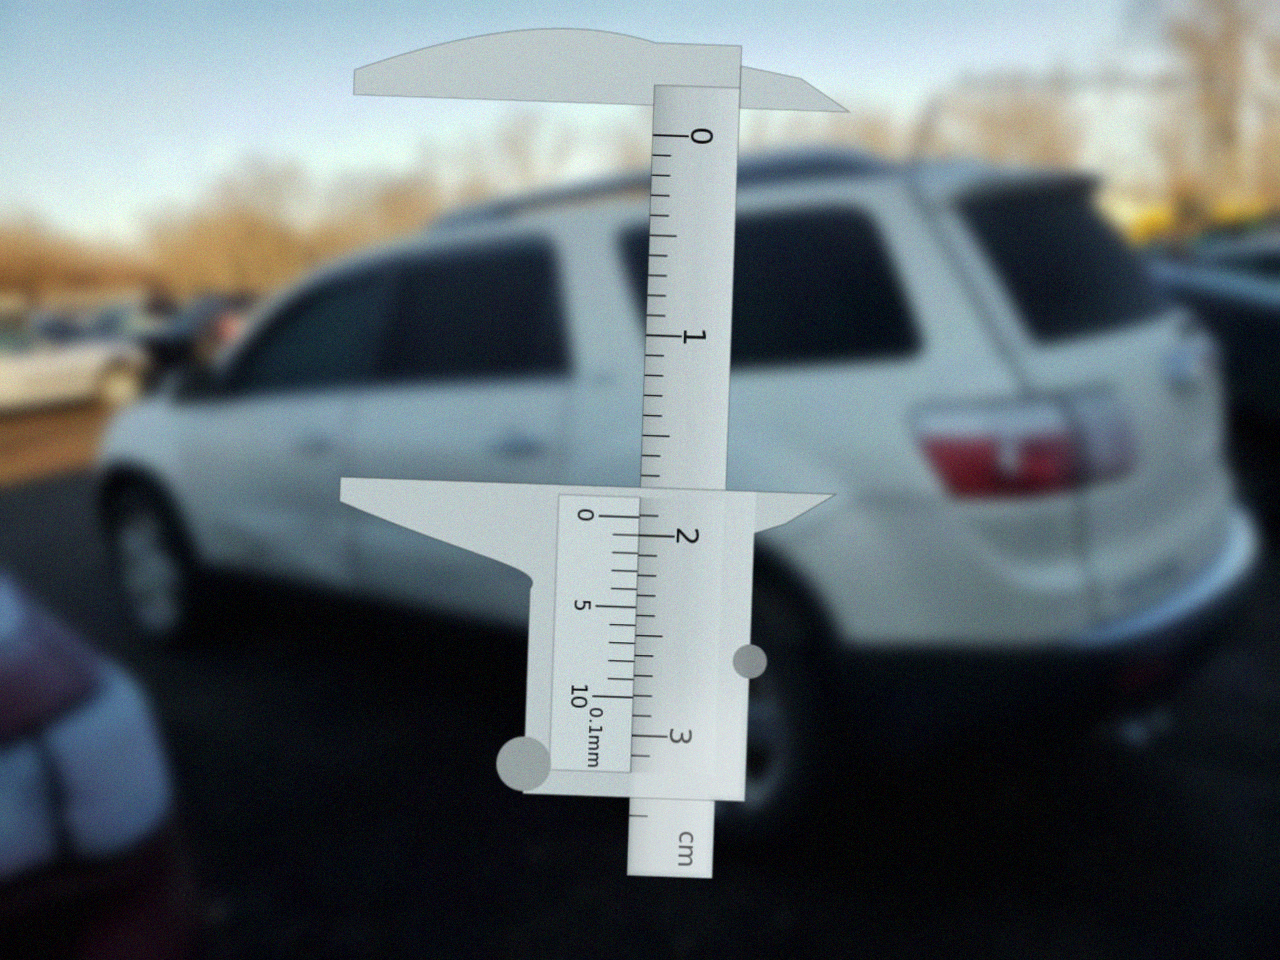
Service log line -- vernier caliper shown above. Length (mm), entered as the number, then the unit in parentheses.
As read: 19.1 (mm)
